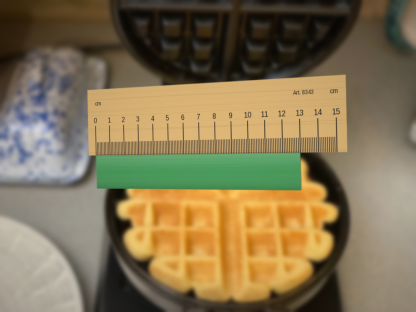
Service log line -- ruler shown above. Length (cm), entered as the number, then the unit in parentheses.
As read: 13 (cm)
